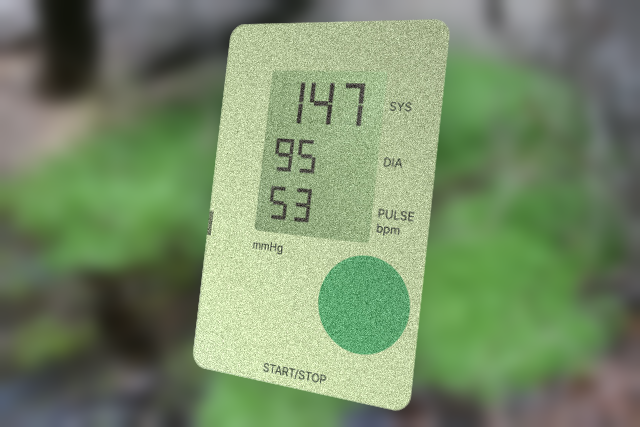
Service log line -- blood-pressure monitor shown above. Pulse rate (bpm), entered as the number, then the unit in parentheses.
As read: 53 (bpm)
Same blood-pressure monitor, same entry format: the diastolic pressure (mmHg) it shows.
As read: 95 (mmHg)
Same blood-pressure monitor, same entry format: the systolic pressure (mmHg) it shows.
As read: 147 (mmHg)
